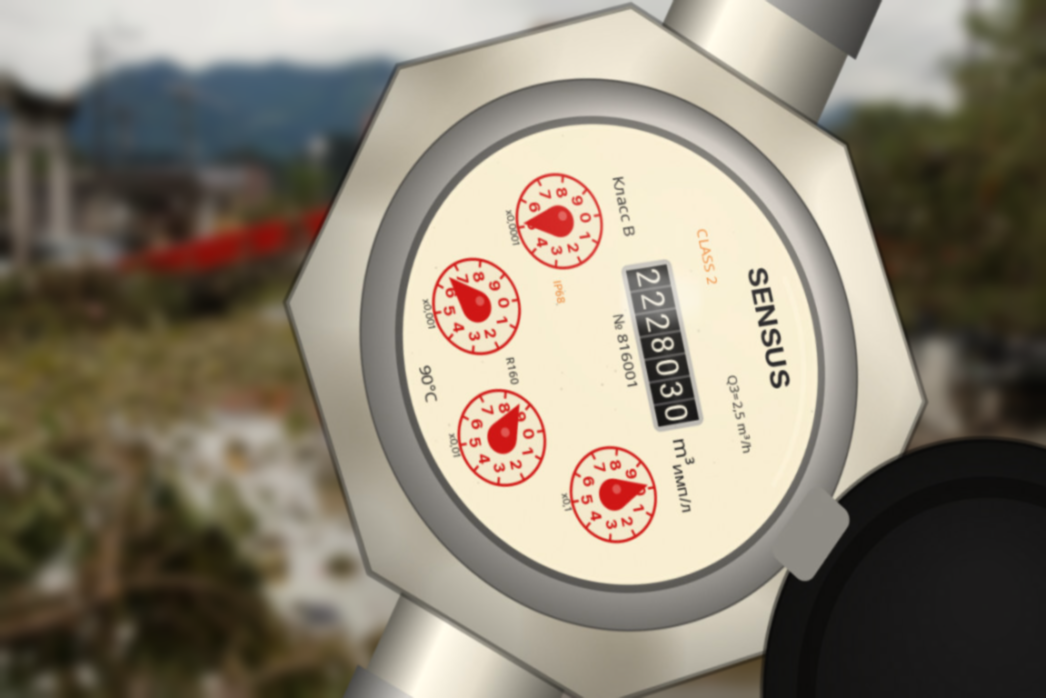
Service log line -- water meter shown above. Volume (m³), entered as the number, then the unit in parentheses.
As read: 2228029.9865 (m³)
